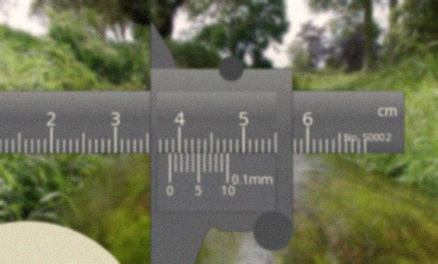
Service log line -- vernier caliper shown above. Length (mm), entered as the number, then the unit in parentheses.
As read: 38.5 (mm)
